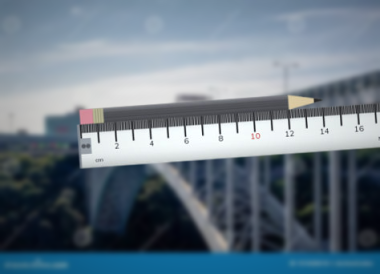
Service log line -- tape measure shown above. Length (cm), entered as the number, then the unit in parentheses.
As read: 14 (cm)
